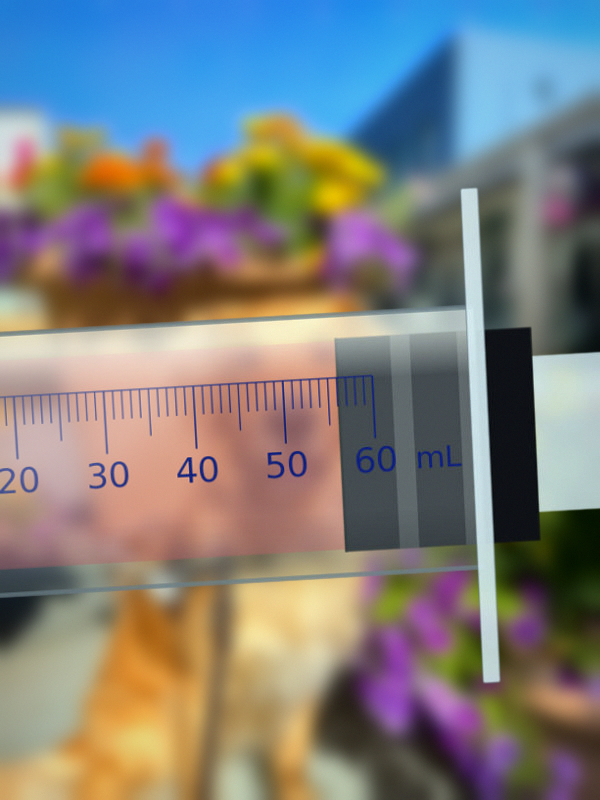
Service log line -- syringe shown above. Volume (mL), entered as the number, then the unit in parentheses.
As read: 56 (mL)
